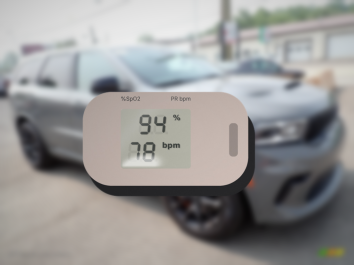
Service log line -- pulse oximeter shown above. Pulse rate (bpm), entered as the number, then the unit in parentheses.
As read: 78 (bpm)
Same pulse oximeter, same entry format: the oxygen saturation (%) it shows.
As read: 94 (%)
